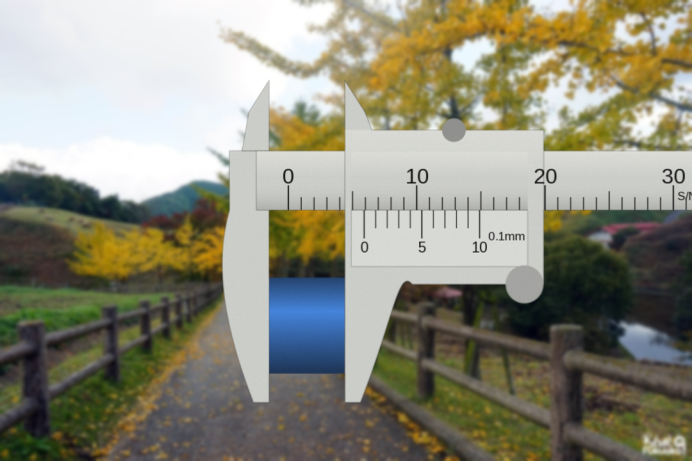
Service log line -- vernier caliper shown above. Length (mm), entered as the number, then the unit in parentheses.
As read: 5.9 (mm)
